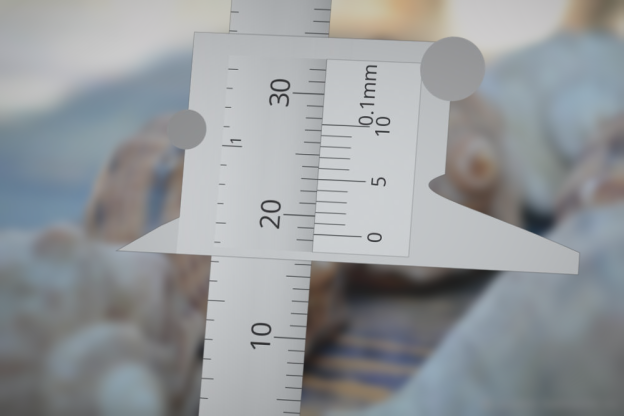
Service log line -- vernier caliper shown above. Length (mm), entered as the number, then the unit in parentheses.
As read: 18.5 (mm)
